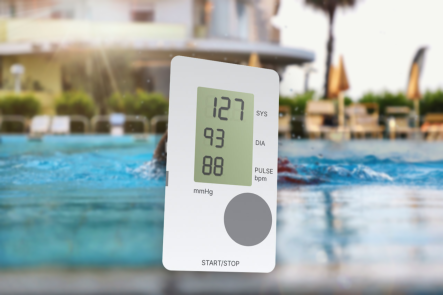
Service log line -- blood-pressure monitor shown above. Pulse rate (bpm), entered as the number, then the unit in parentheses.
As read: 88 (bpm)
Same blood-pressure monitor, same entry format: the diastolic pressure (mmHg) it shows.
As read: 93 (mmHg)
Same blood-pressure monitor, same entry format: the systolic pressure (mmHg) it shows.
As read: 127 (mmHg)
